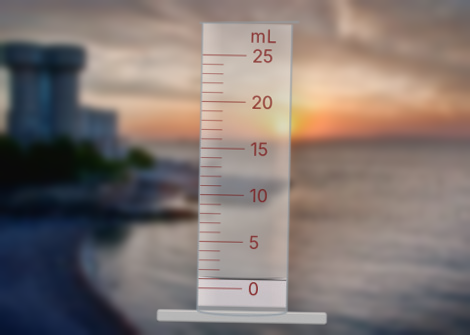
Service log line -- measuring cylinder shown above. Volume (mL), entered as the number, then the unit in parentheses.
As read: 1 (mL)
